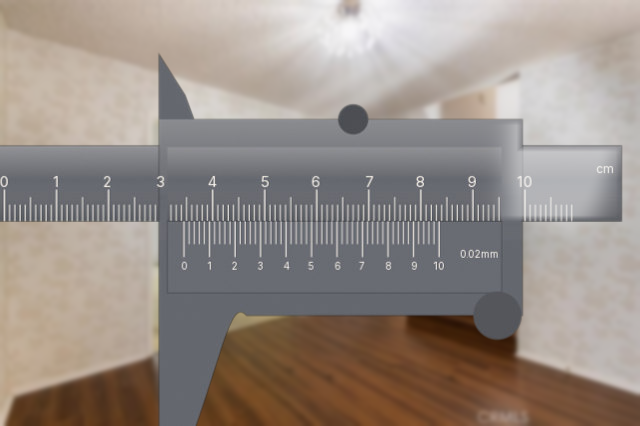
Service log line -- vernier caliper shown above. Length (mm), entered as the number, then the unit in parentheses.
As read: 34.5 (mm)
